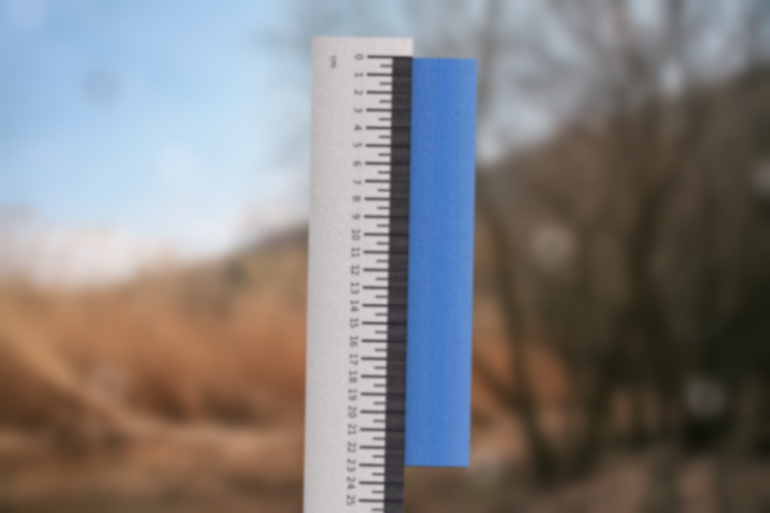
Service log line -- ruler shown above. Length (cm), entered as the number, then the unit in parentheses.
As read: 23 (cm)
